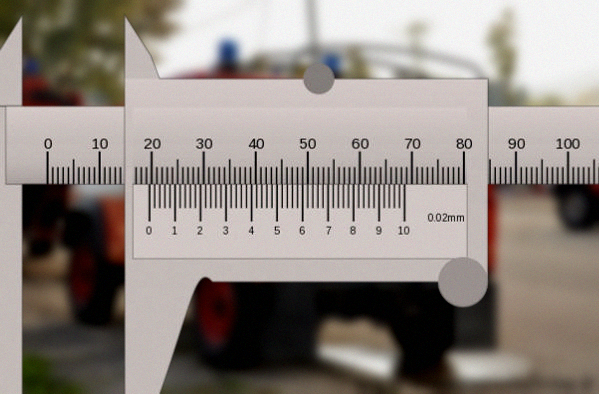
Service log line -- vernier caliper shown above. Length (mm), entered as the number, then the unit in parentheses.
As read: 19.6 (mm)
